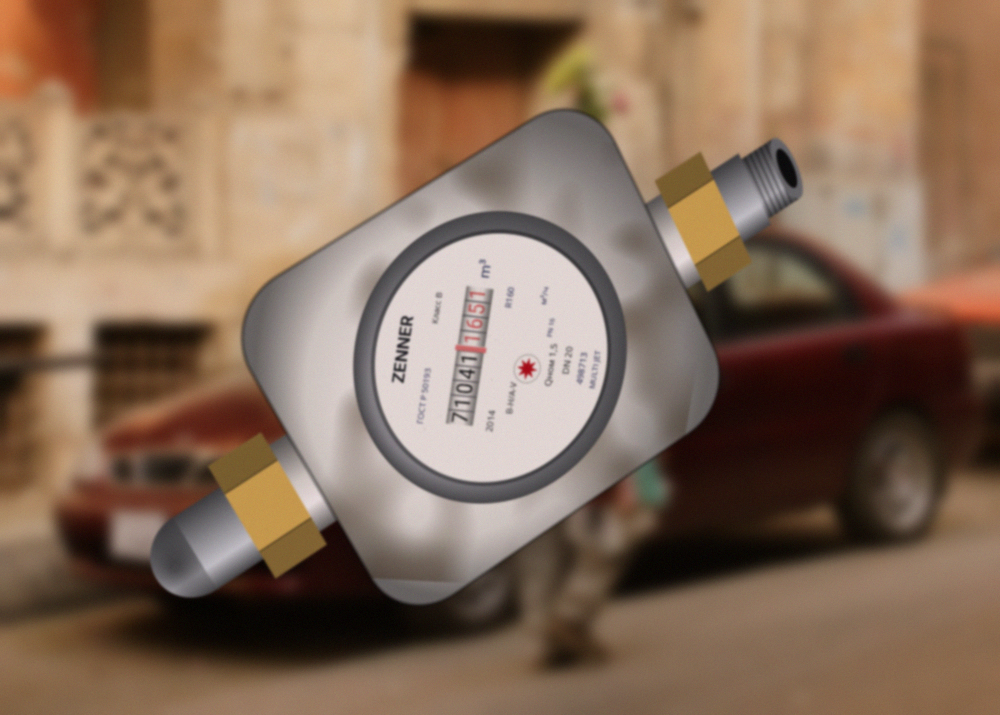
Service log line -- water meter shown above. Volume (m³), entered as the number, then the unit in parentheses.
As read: 71041.1651 (m³)
